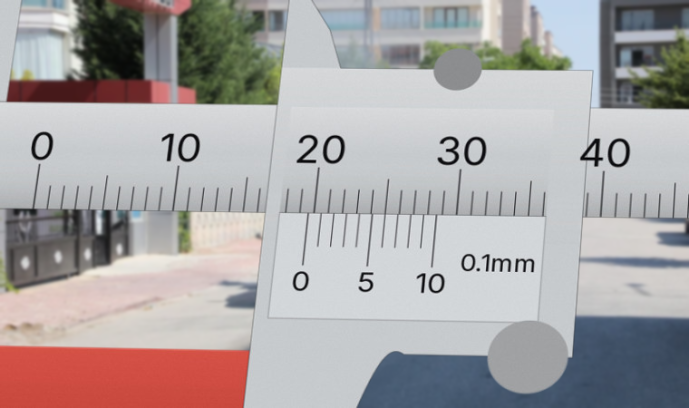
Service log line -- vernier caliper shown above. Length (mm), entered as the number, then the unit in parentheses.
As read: 19.6 (mm)
